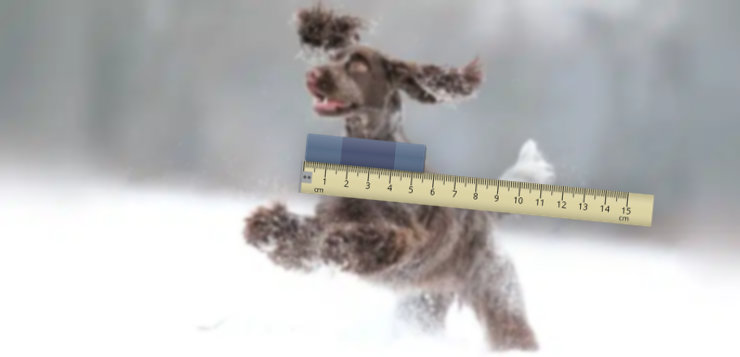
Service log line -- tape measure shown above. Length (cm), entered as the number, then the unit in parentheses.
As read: 5.5 (cm)
